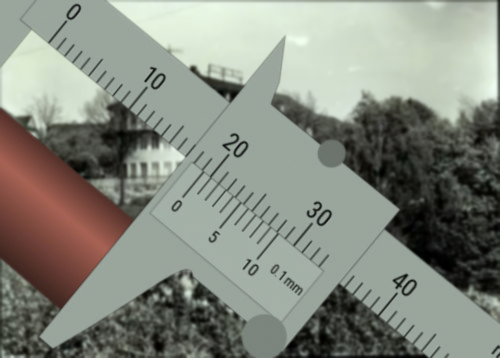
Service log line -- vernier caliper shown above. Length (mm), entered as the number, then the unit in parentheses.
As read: 19.2 (mm)
